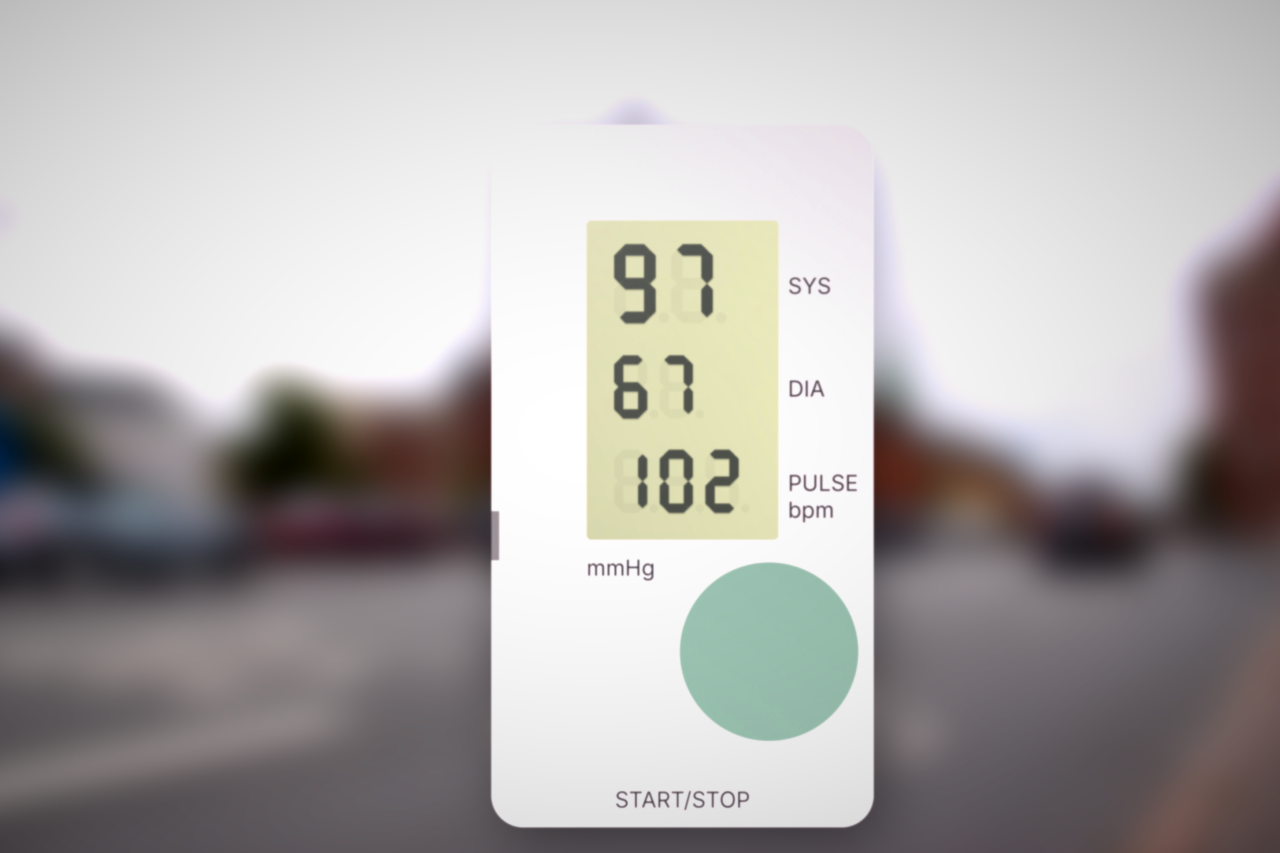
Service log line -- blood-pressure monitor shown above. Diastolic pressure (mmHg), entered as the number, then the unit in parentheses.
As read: 67 (mmHg)
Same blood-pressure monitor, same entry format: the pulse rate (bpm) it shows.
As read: 102 (bpm)
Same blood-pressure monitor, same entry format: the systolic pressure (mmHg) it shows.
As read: 97 (mmHg)
